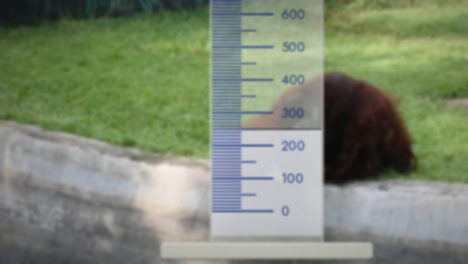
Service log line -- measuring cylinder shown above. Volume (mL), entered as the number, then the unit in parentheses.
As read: 250 (mL)
